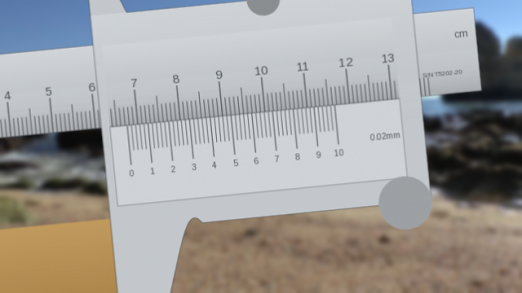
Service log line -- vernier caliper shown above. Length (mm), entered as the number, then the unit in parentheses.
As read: 67.5 (mm)
